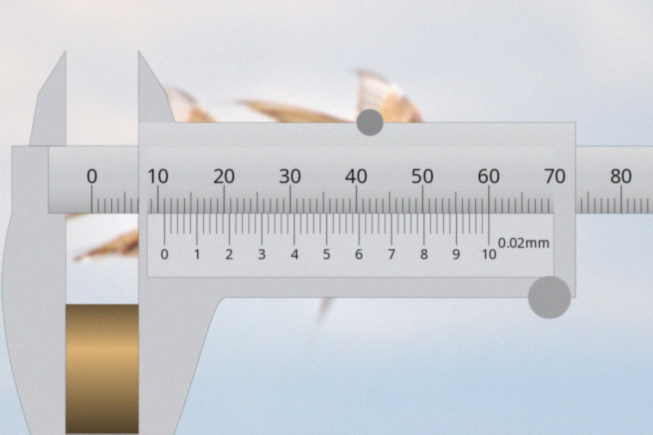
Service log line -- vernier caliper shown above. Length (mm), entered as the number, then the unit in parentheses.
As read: 11.0 (mm)
